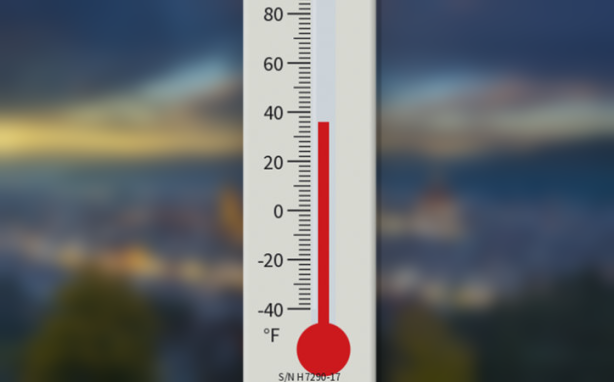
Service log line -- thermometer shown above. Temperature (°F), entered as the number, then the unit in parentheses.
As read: 36 (°F)
